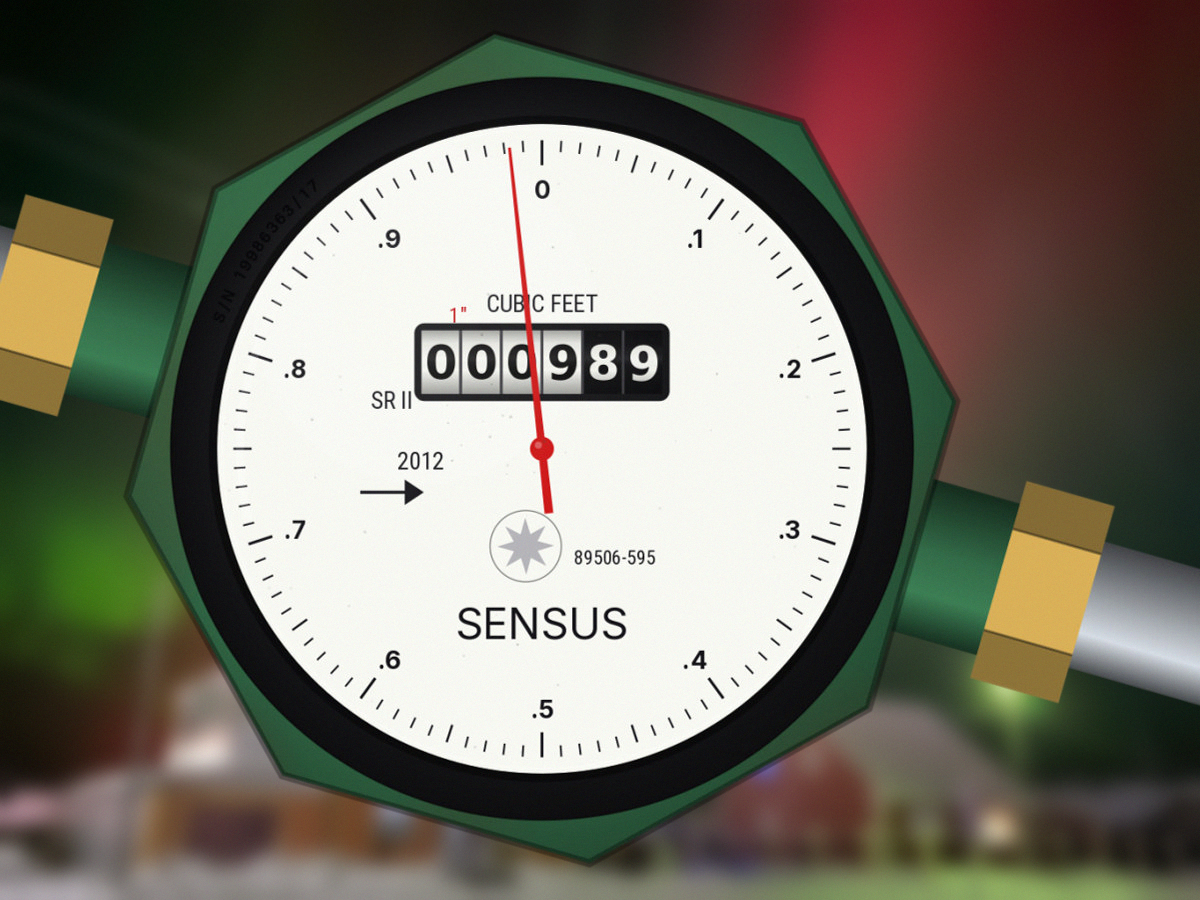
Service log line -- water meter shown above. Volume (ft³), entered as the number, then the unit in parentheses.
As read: 988.98 (ft³)
